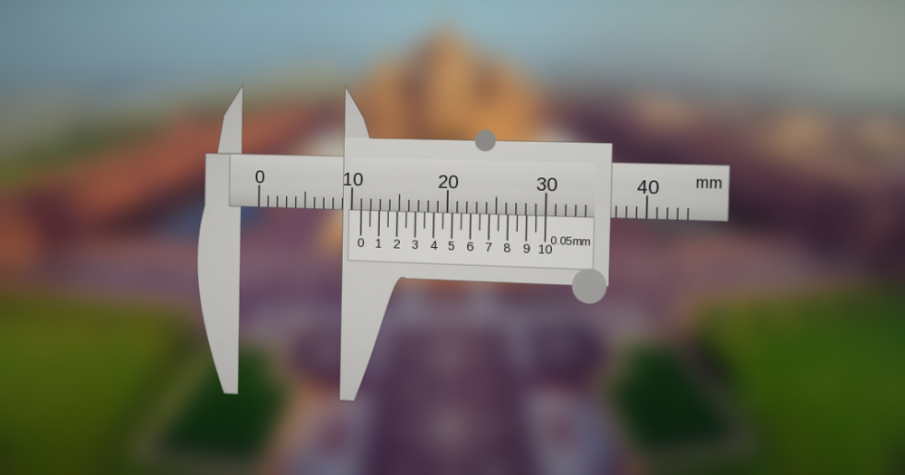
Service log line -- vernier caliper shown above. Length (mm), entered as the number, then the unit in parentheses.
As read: 11.0 (mm)
